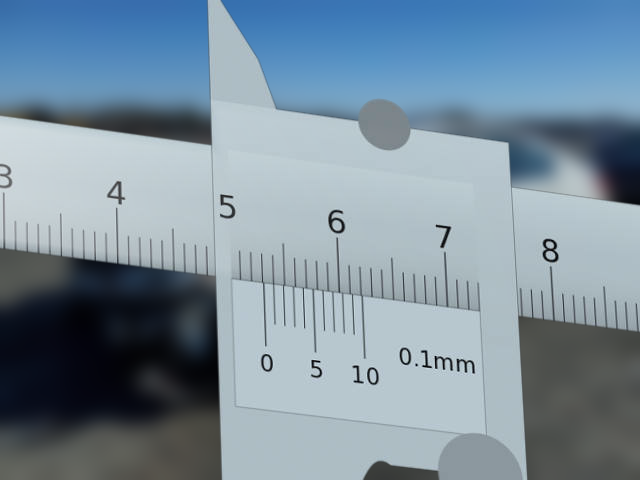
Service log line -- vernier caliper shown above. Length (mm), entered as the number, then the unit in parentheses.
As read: 53.1 (mm)
